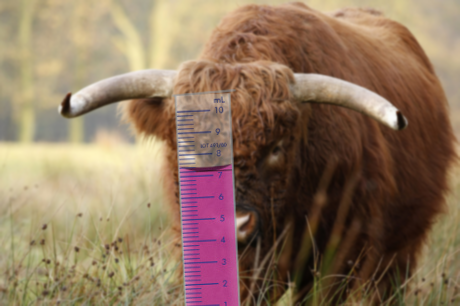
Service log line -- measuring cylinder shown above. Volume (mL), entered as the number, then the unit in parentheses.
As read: 7.2 (mL)
